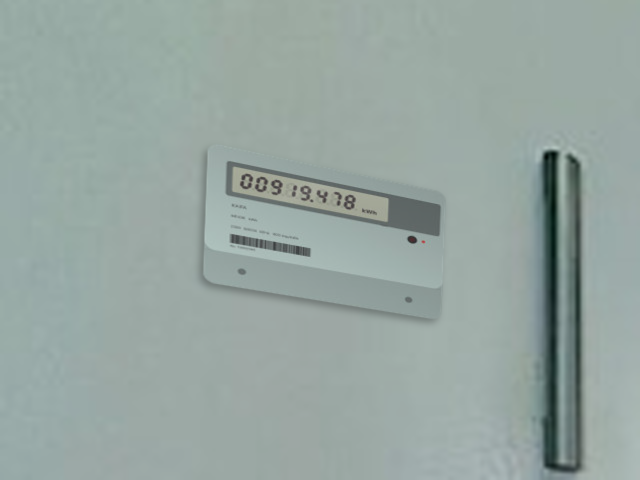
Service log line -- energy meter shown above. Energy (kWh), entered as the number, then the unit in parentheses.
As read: 919.478 (kWh)
